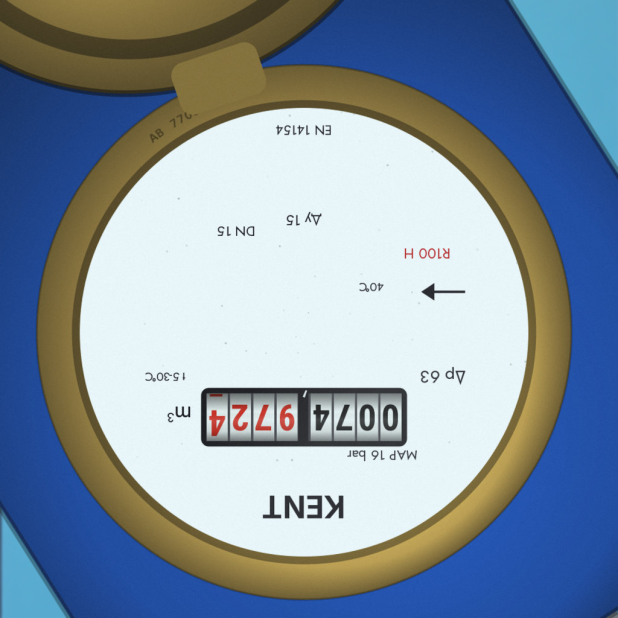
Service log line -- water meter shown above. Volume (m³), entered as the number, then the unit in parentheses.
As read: 74.9724 (m³)
